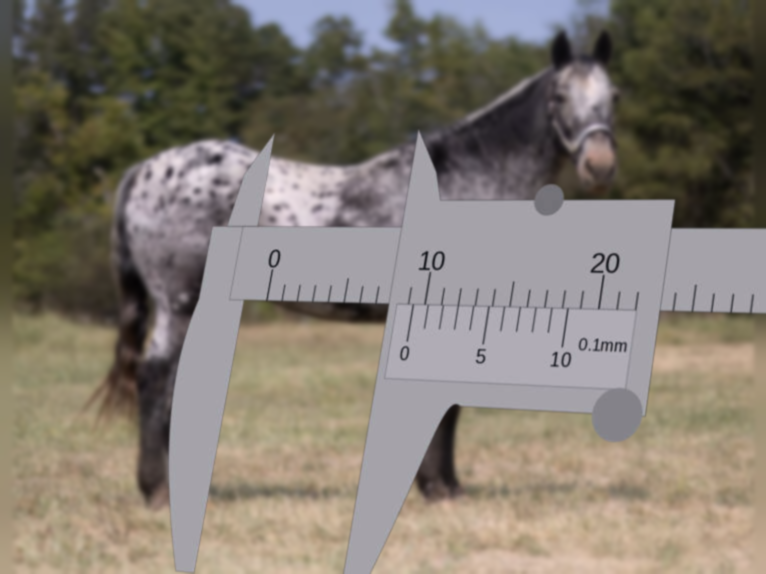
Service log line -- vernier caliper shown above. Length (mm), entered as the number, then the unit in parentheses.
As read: 9.3 (mm)
